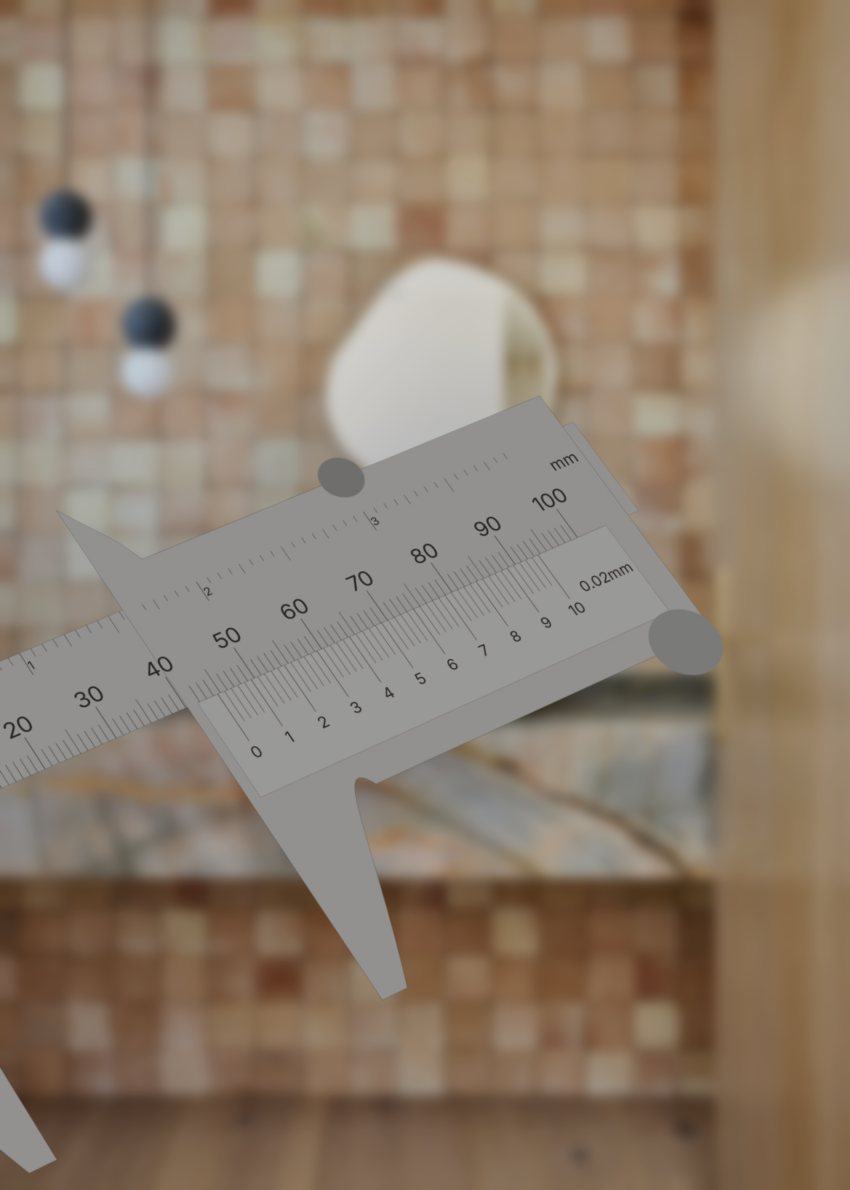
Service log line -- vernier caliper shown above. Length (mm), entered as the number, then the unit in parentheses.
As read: 44.6 (mm)
